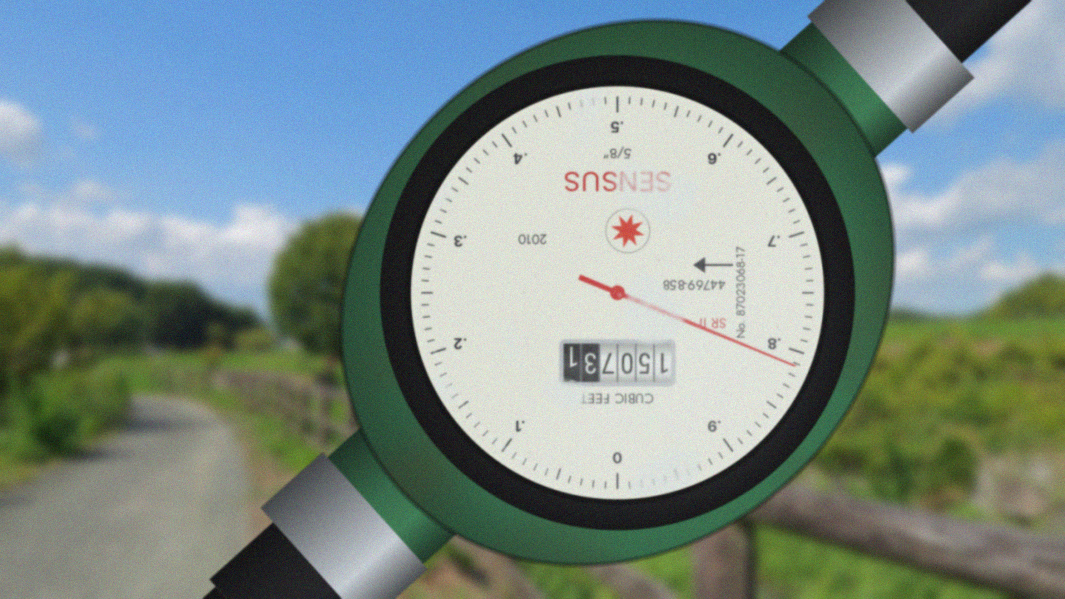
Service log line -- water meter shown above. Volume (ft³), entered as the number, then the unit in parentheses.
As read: 150730.81 (ft³)
